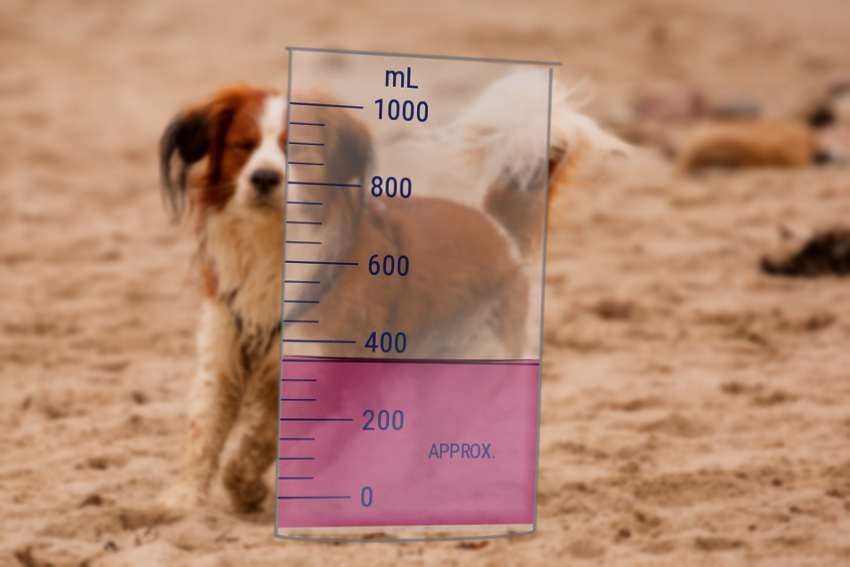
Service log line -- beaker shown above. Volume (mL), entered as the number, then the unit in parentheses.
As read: 350 (mL)
